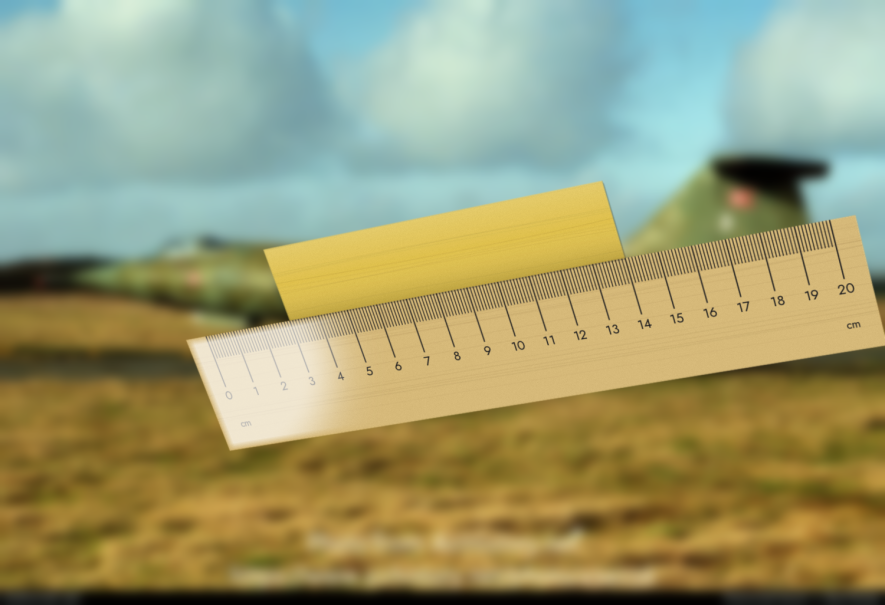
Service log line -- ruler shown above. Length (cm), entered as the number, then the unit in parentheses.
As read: 11 (cm)
